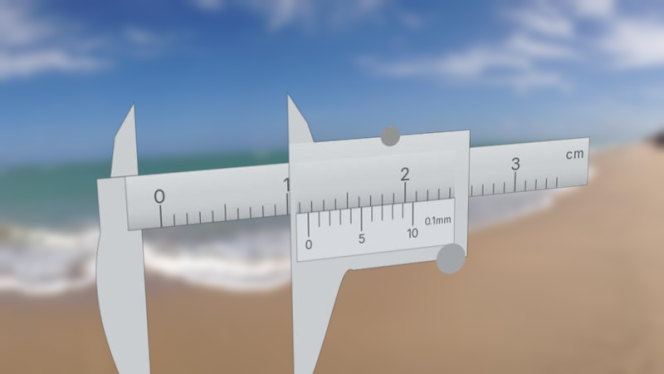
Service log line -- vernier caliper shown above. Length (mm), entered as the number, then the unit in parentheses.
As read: 11.7 (mm)
